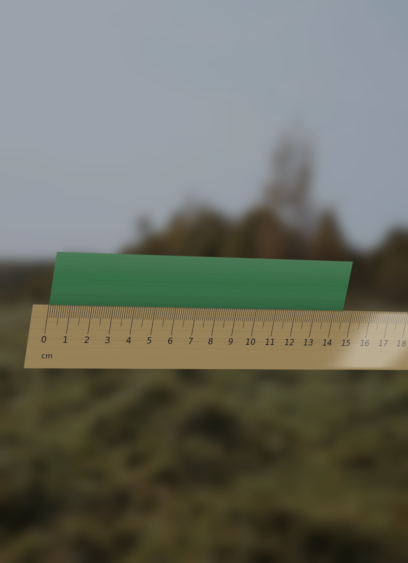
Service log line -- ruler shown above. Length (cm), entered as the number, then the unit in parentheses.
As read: 14.5 (cm)
